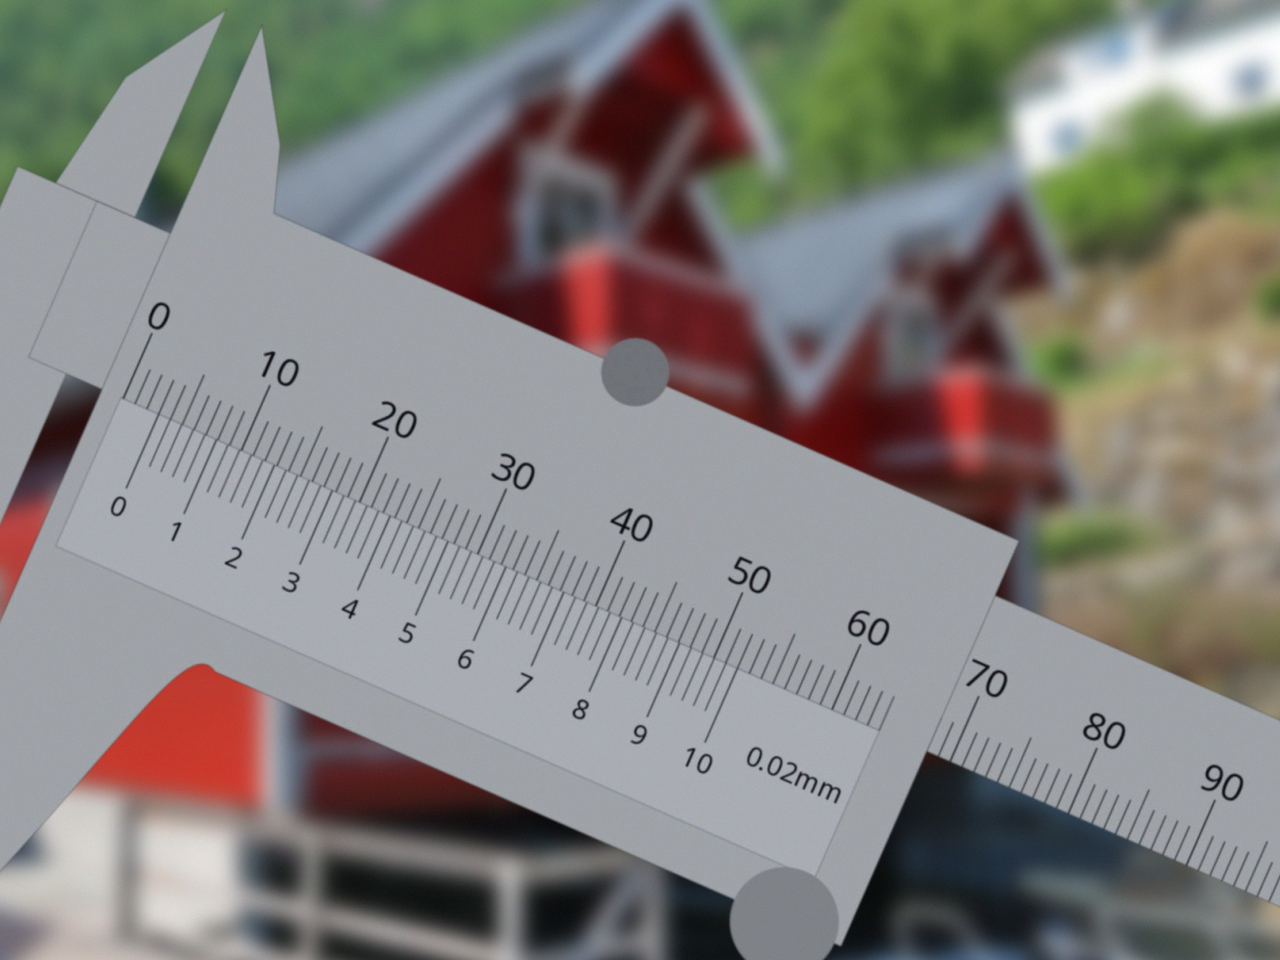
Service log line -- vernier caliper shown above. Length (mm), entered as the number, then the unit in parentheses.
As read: 3.0 (mm)
